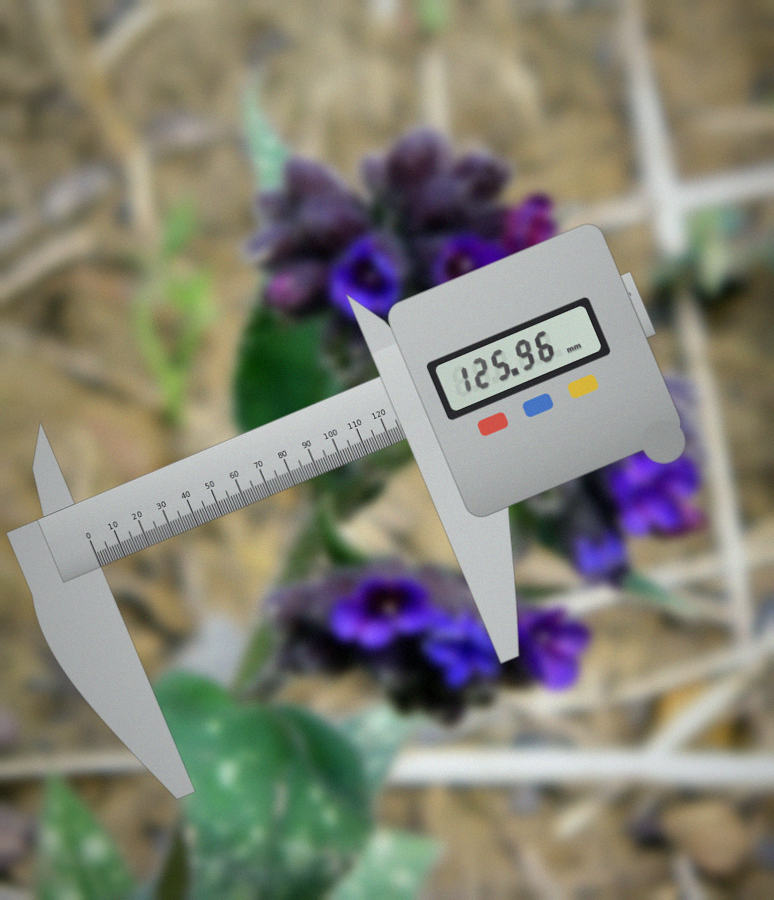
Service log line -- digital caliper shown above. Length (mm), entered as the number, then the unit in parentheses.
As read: 125.96 (mm)
